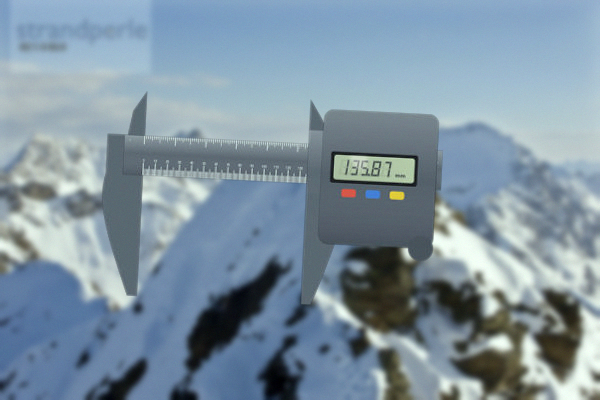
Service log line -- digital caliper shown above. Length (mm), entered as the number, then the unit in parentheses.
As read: 135.87 (mm)
